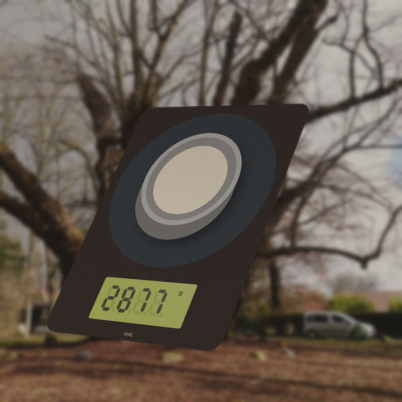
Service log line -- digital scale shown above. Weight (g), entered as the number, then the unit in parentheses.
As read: 2877 (g)
